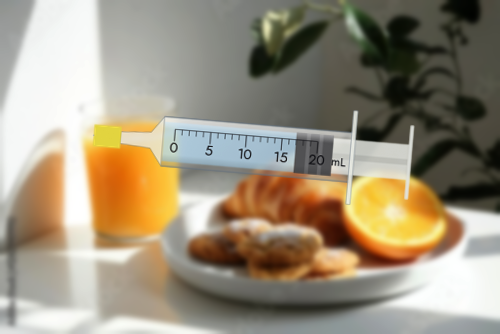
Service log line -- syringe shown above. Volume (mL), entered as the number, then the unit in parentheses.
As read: 17 (mL)
